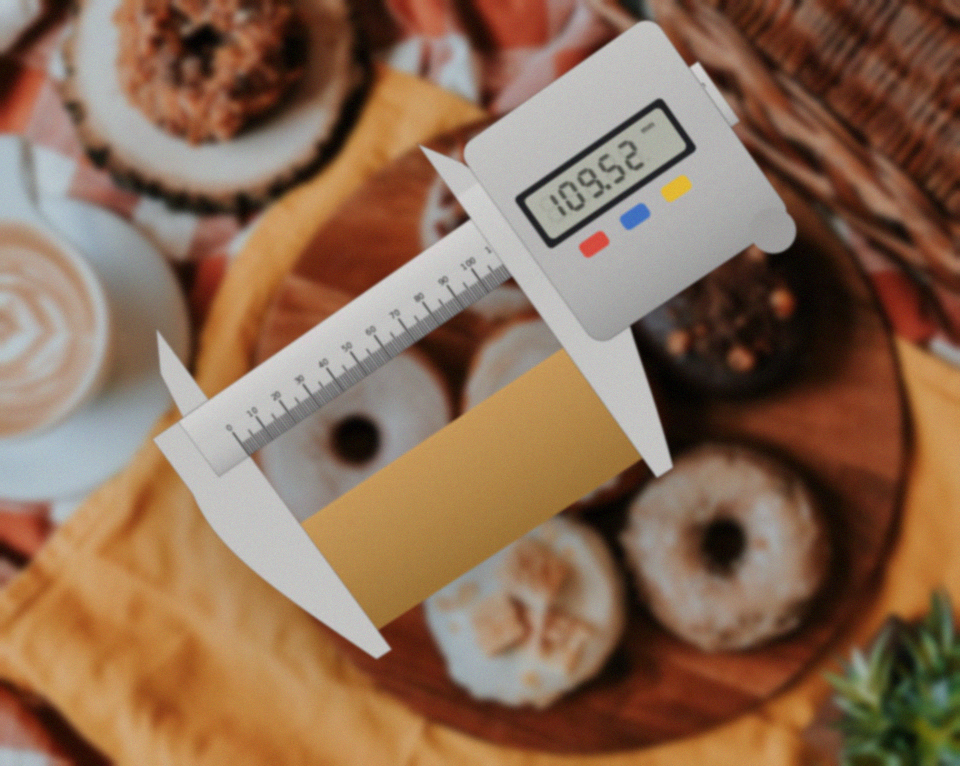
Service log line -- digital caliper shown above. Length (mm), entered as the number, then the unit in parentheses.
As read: 109.52 (mm)
